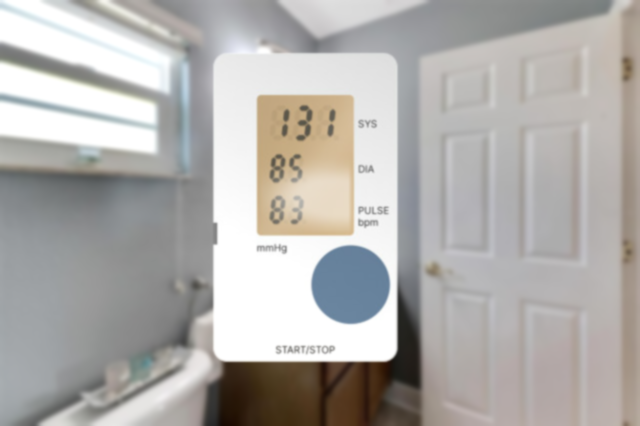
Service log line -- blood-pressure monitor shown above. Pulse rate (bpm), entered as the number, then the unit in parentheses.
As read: 83 (bpm)
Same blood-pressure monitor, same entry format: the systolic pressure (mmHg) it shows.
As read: 131 (mmHg)
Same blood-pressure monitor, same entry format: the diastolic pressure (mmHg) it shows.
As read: 85 (mmHg)
